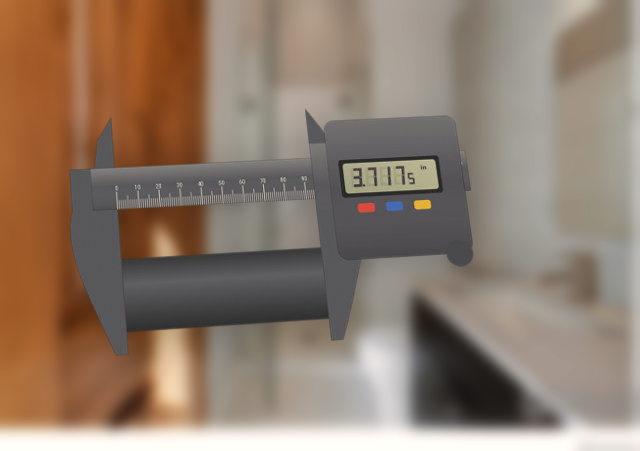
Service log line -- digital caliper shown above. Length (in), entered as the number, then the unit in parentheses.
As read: 3.7175 (in)
